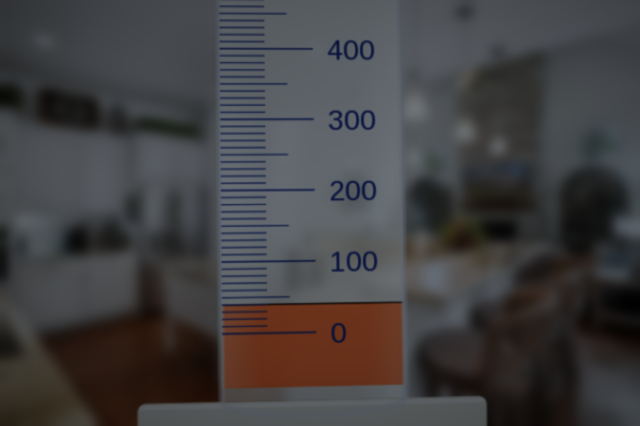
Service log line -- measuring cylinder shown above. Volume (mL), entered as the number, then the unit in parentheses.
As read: 40 (mL)
